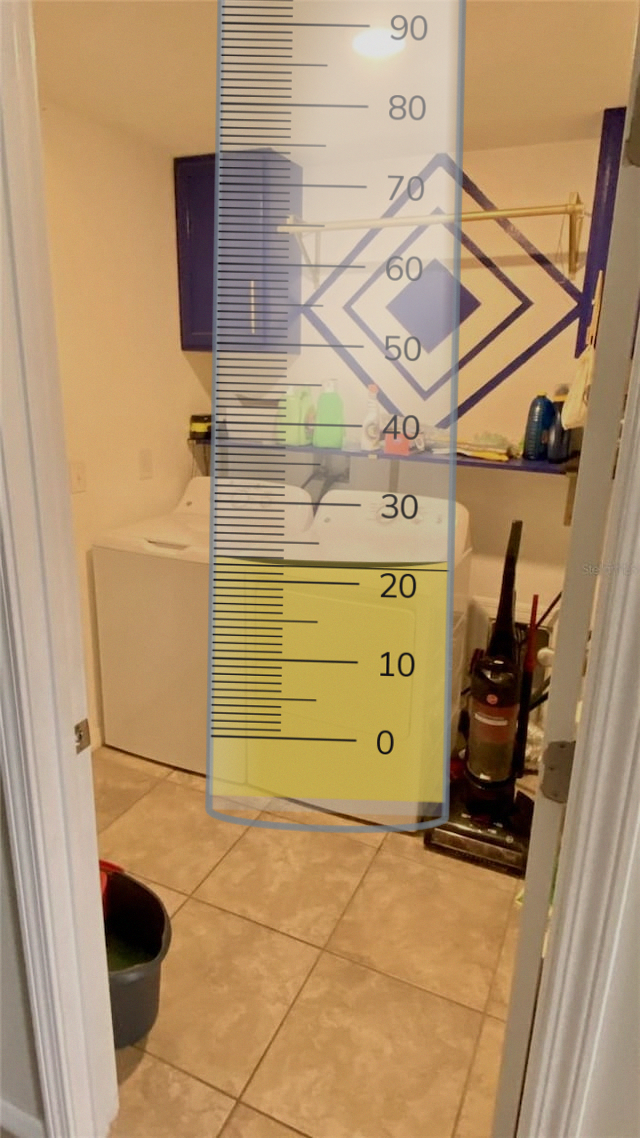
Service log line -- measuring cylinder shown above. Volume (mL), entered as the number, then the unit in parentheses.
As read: 22 (mL)
